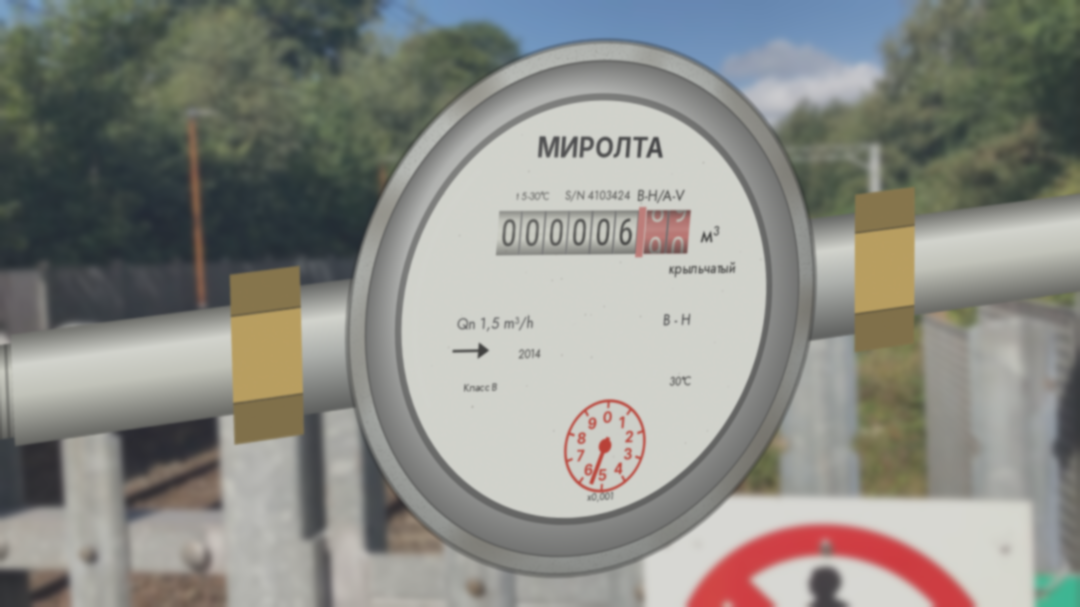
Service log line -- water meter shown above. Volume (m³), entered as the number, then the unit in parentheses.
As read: 6.895 (m³)
